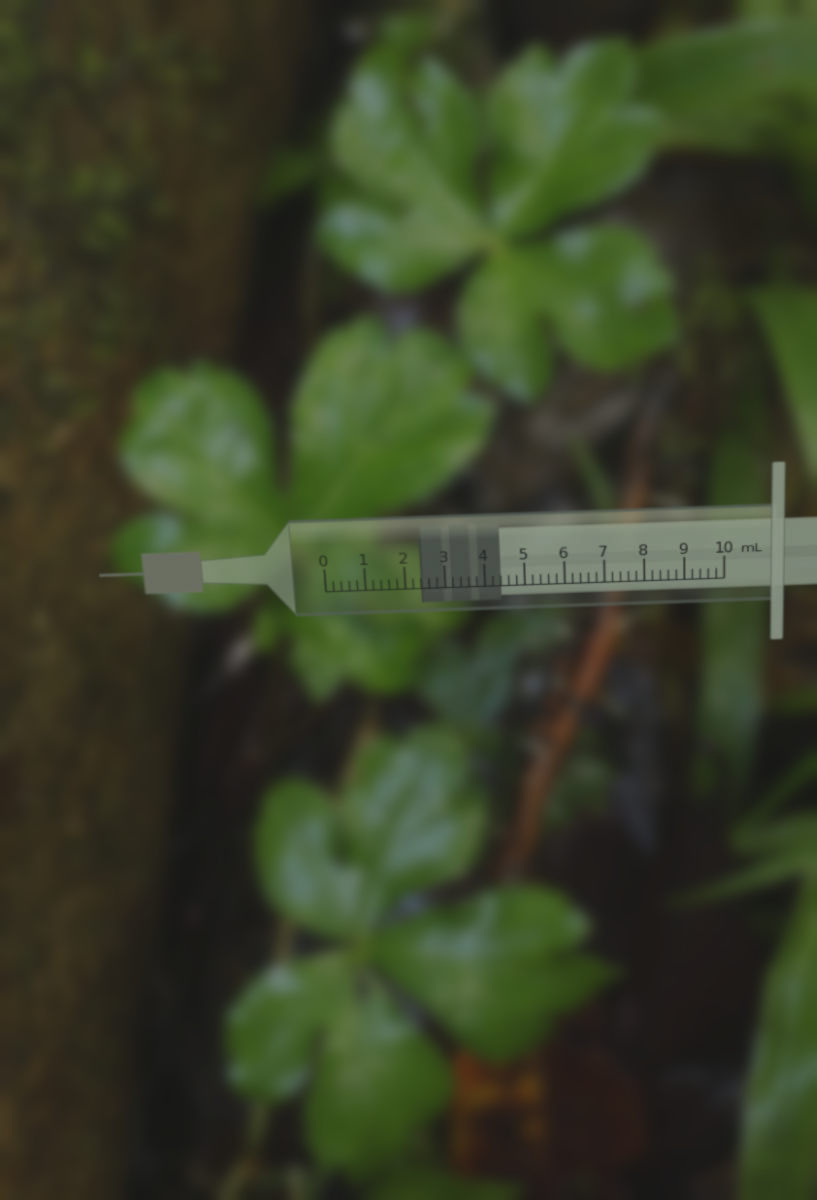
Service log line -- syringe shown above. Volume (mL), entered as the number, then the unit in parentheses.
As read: 2.4 (mL)
